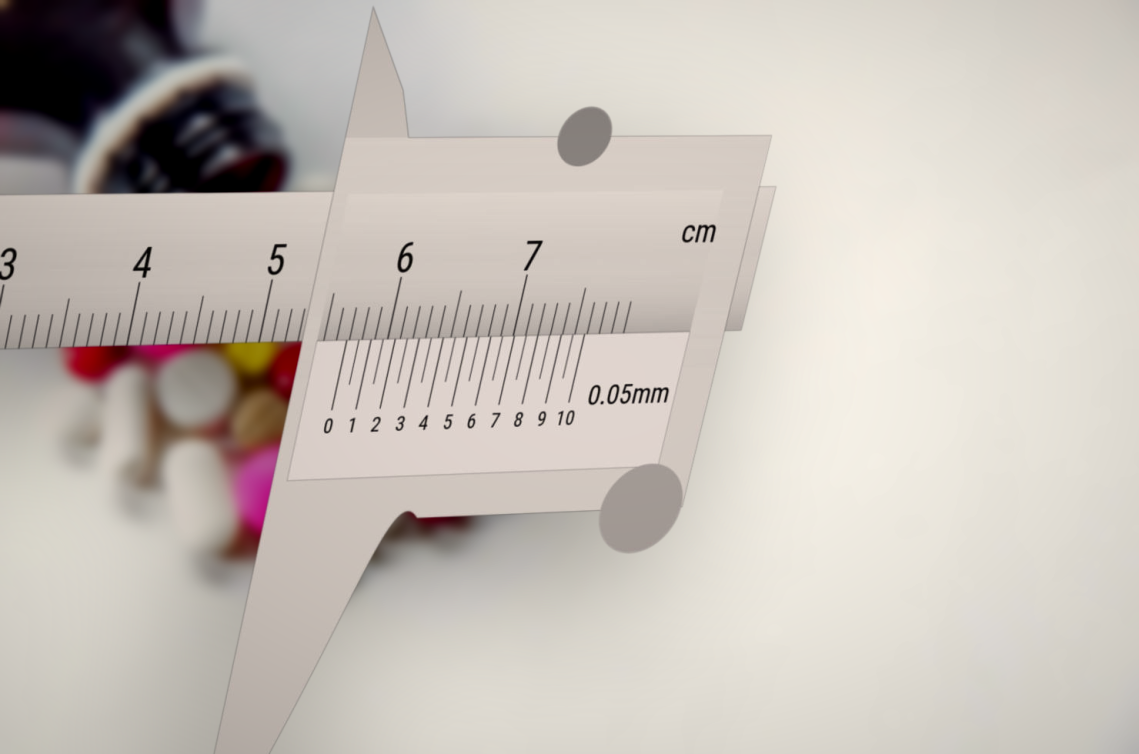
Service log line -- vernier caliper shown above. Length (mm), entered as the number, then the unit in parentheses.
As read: 56.8 (mm)
